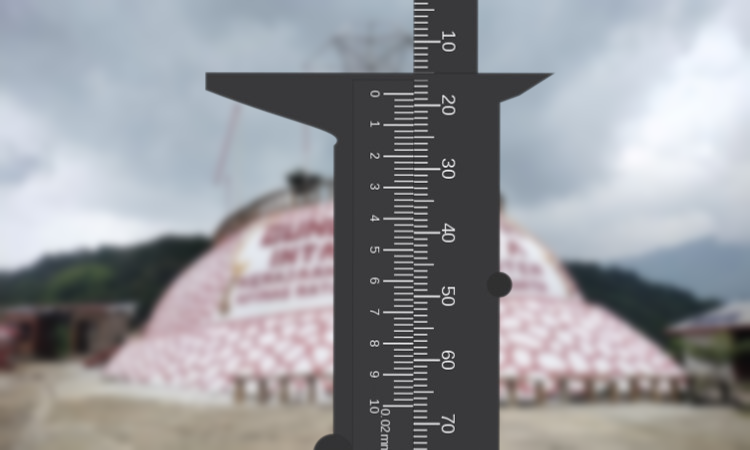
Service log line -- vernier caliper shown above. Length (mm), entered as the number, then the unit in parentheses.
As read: 18.2 (mm)
